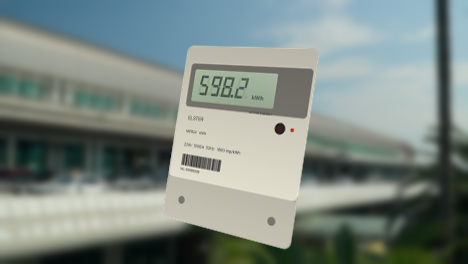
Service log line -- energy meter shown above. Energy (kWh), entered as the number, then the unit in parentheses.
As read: 598.2 (kWh)
